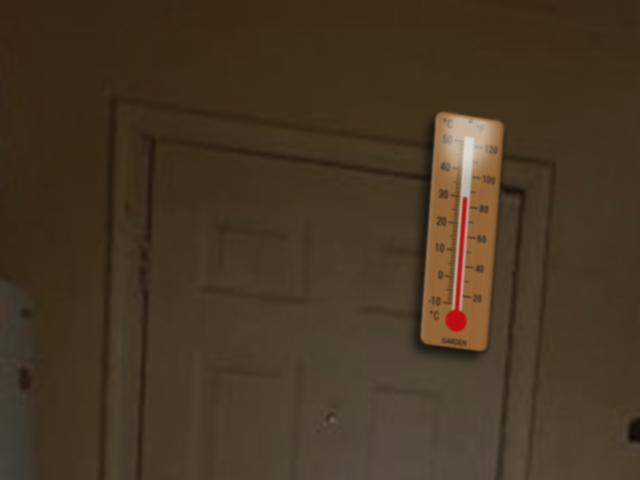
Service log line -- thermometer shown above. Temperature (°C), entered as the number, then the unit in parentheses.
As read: 30 (°C)
